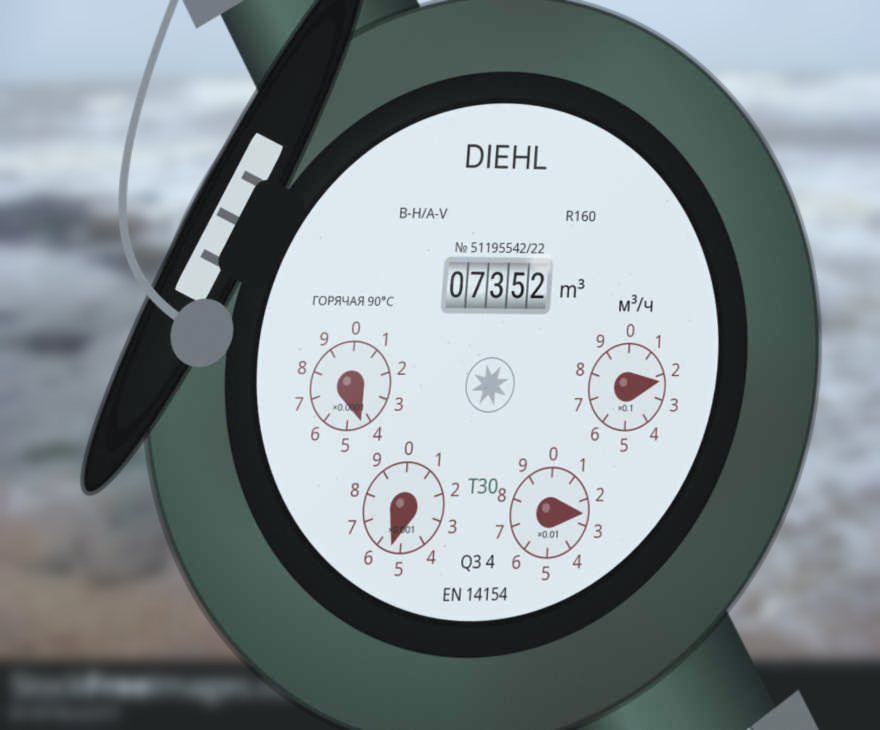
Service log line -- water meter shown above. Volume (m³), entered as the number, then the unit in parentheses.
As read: 7352.2254 (m³)
